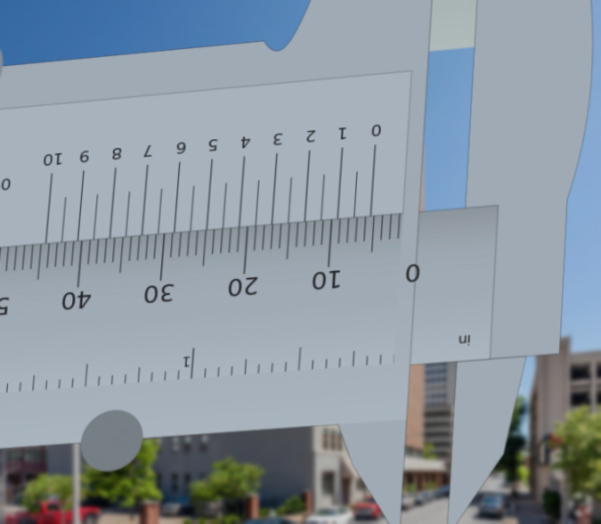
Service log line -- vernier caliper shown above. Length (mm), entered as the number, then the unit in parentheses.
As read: 5.4 (mm)
